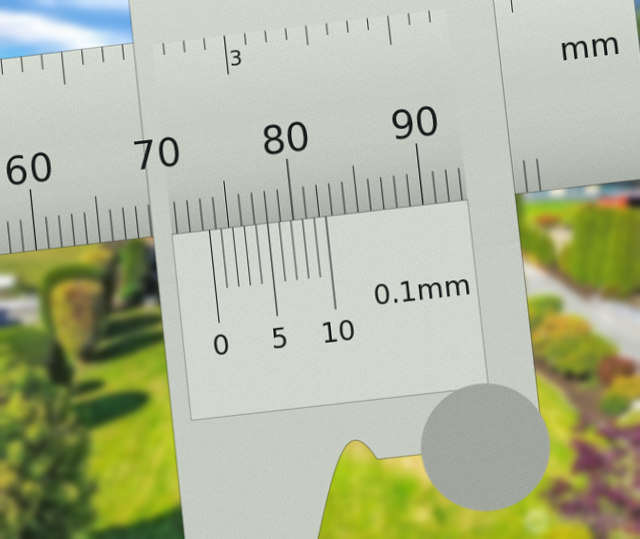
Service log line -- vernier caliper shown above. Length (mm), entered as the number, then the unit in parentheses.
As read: 73.5 (mm)
